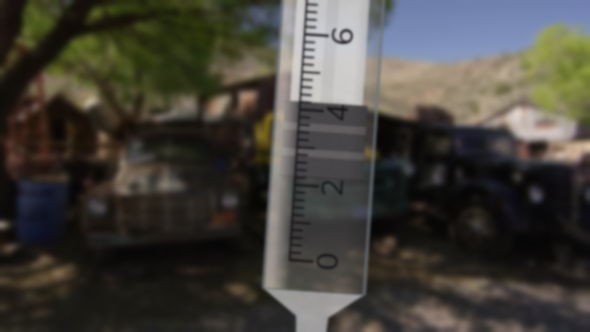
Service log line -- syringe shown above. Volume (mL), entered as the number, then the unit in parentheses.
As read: 2.2 (mL)
